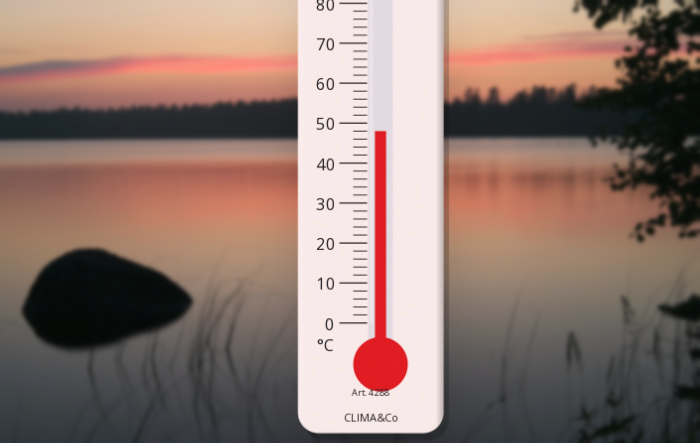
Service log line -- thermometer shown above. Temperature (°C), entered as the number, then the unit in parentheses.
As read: 48 (°C)
